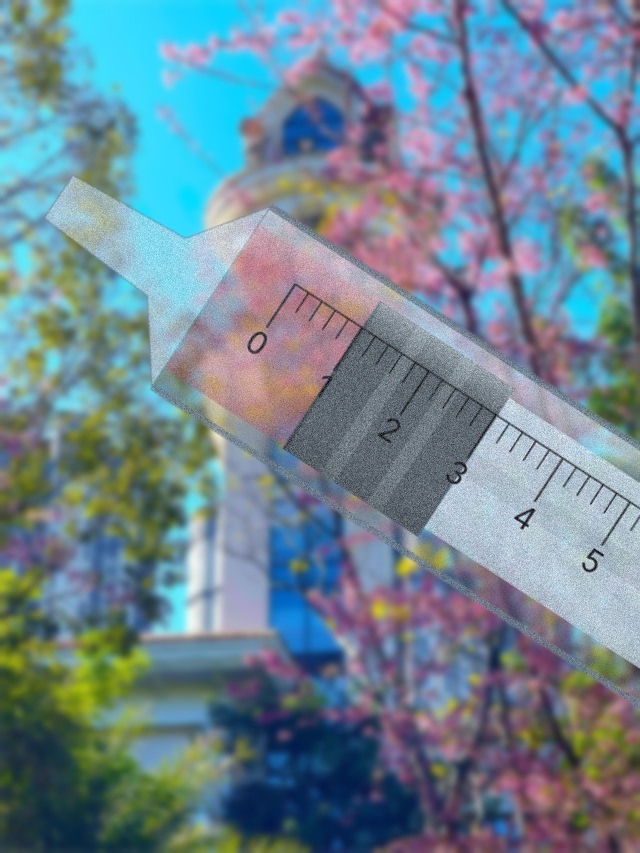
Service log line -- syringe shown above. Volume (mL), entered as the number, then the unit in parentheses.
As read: 1 (mL)
